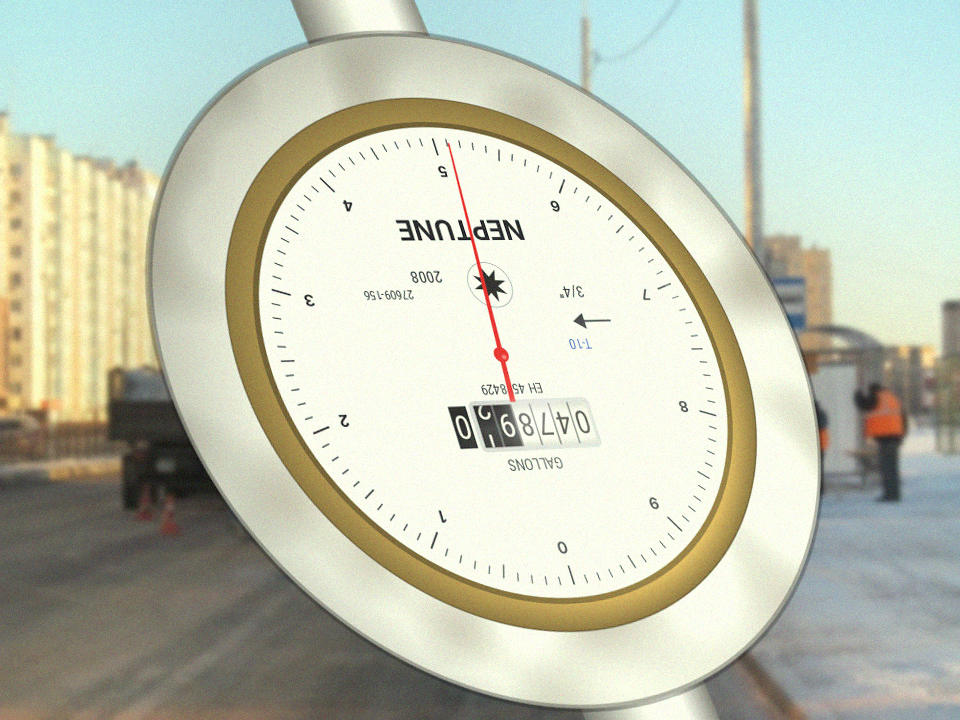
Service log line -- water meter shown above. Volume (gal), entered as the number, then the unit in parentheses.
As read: 478915.1 (gal)
